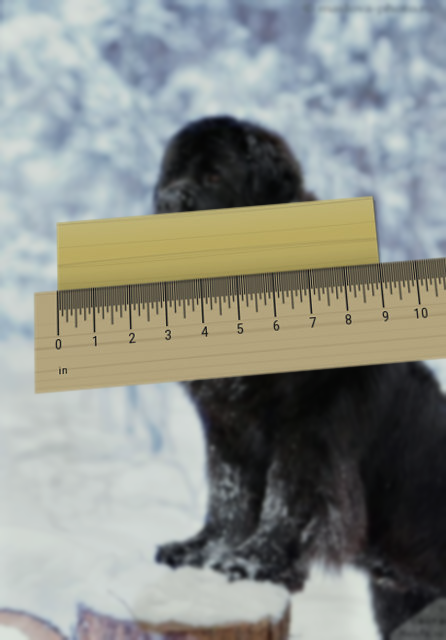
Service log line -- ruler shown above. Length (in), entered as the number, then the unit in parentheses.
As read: 9 (in)
